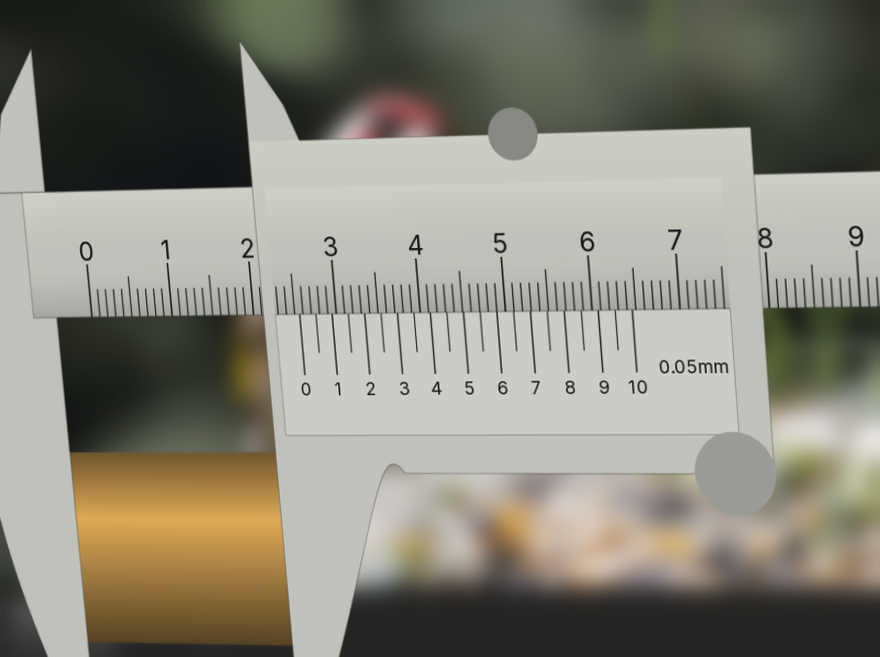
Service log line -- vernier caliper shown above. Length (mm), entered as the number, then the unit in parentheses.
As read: 25.6 (mm)
